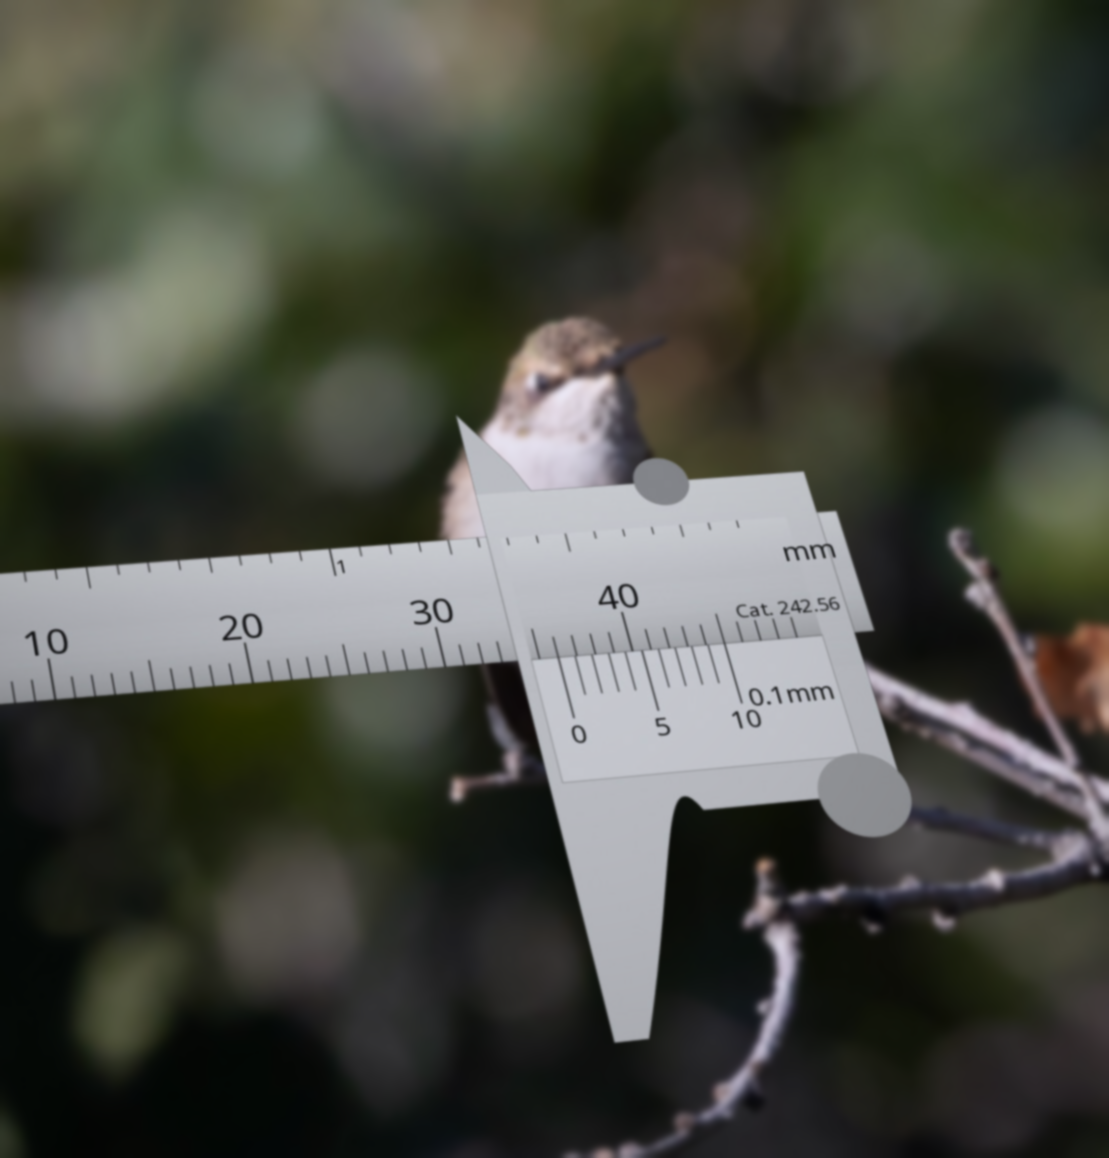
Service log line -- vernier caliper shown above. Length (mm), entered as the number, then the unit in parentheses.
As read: 36.0 (mm)
